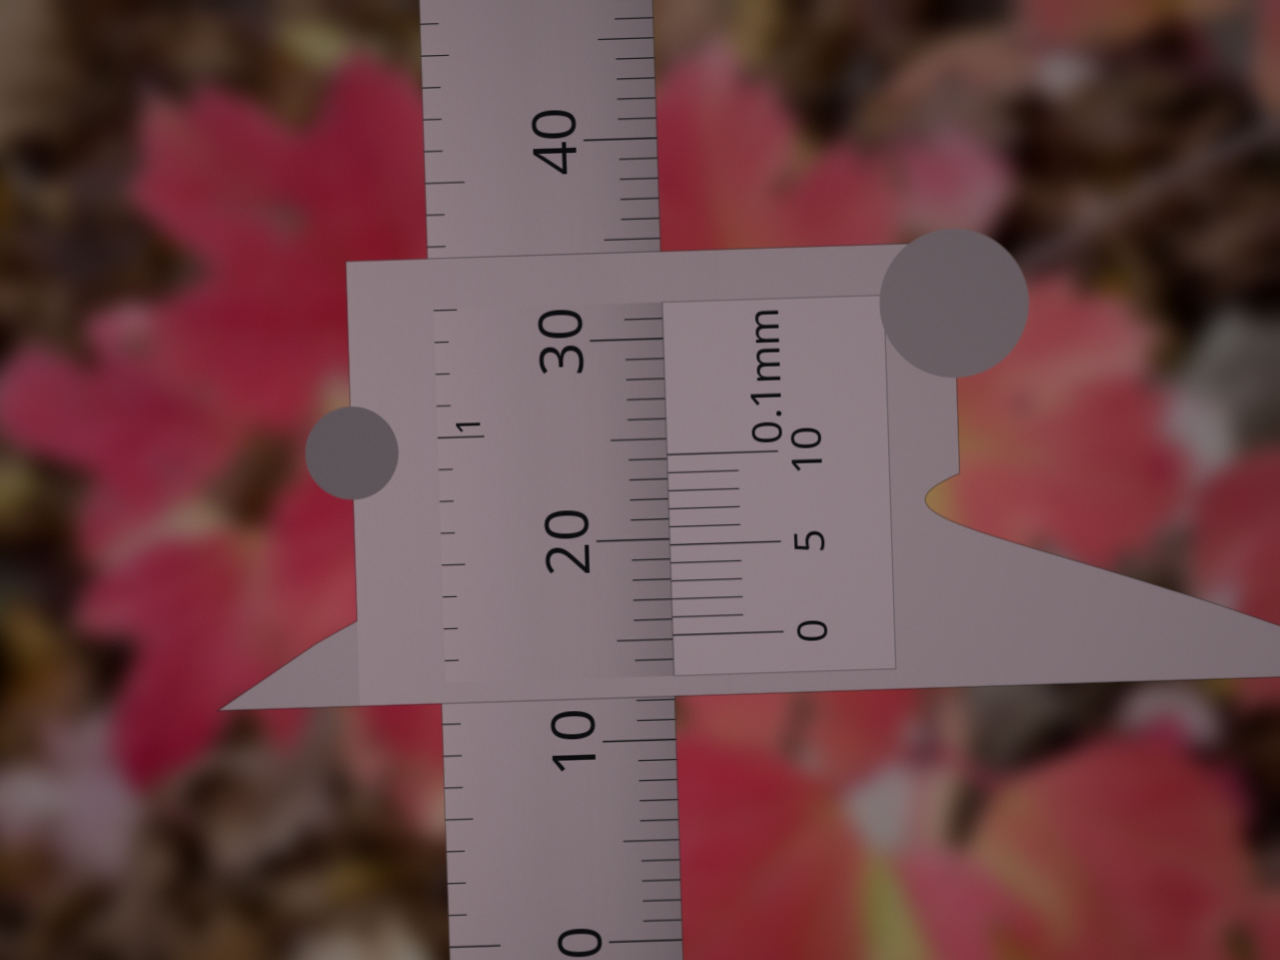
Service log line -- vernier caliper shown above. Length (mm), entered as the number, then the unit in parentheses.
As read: 15.2 (mm)
